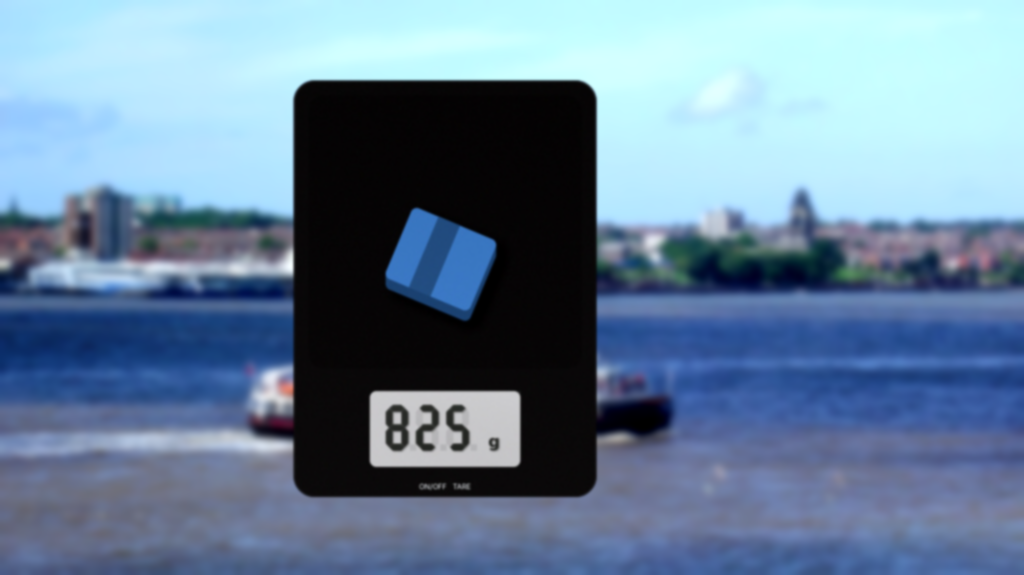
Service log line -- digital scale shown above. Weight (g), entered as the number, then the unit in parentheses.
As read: 825 (g)
